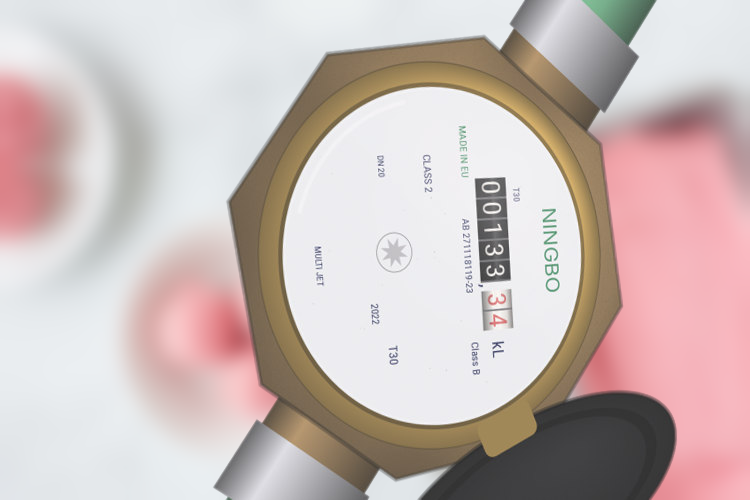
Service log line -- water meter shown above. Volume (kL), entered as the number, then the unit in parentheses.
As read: 133.34 (kL)
